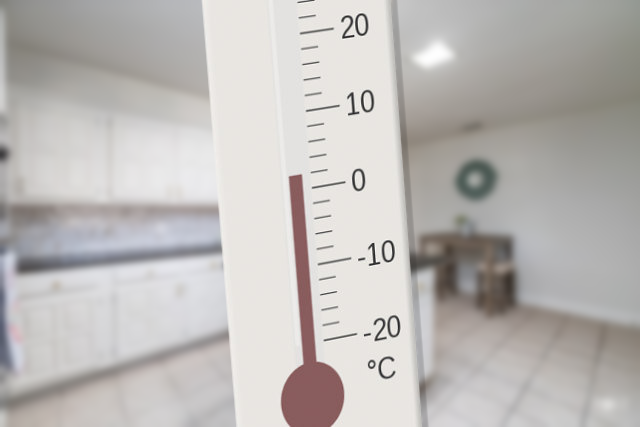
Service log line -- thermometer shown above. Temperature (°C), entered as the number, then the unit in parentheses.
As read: 2 (°C)
